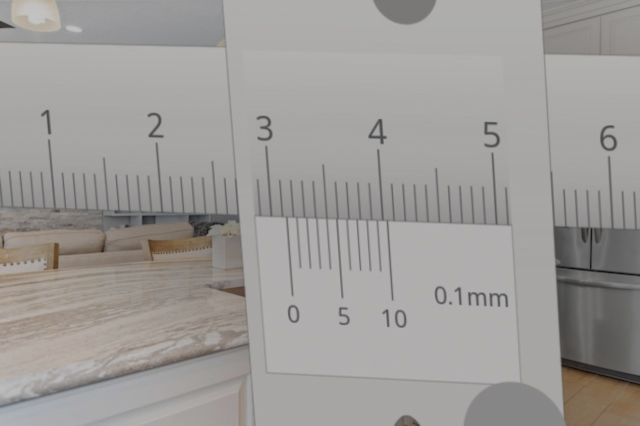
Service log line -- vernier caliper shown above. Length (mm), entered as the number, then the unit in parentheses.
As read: 31.4 (mm)
